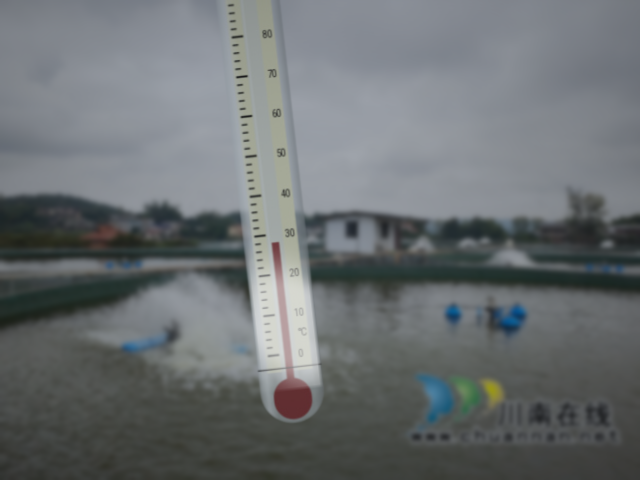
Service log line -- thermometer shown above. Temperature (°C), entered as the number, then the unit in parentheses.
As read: 28 (°C)
